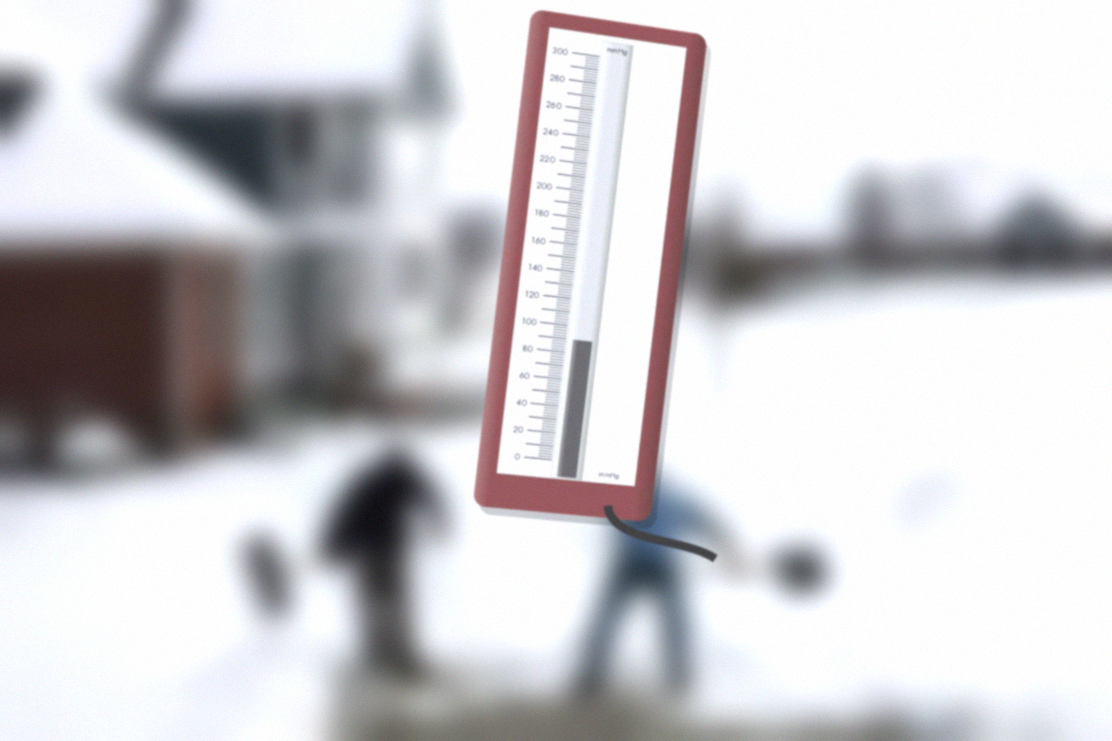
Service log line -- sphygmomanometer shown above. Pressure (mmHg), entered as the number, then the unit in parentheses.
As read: 90 (mmHg)
